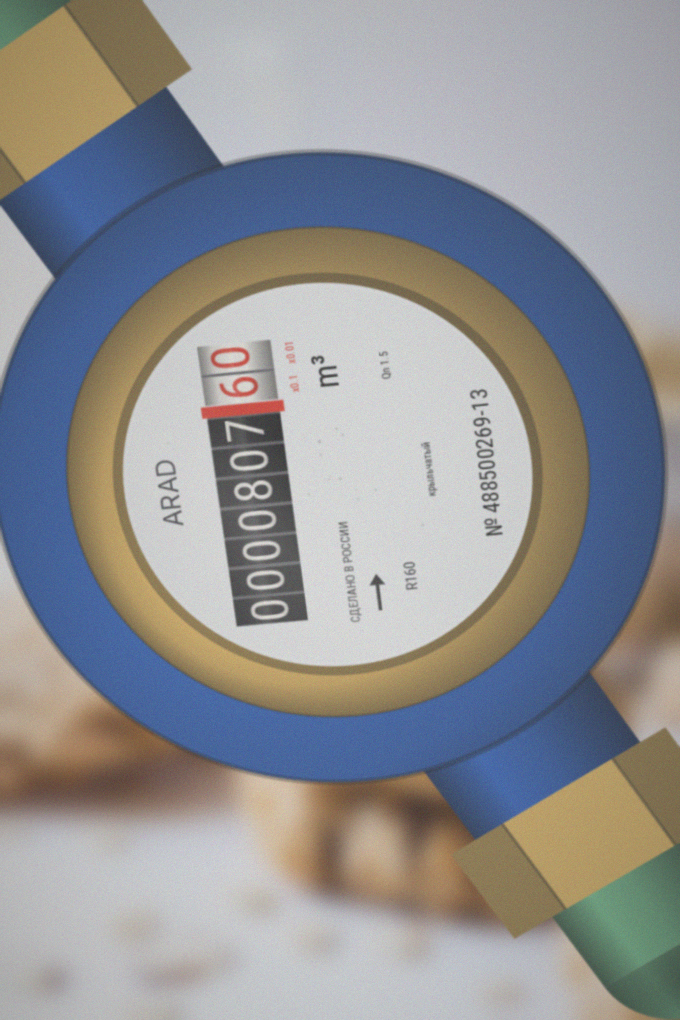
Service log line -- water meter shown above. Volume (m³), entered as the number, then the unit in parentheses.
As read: 807.60 (m³)
